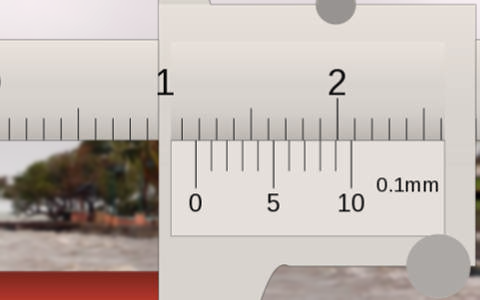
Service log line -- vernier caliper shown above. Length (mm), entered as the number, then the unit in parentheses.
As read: 11.8 (mm)
